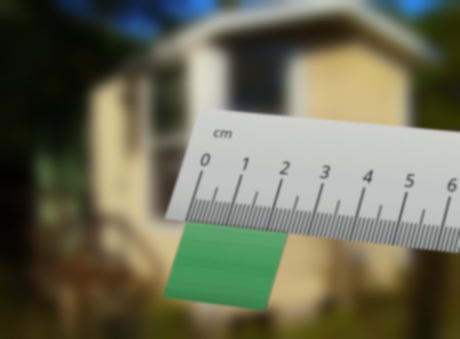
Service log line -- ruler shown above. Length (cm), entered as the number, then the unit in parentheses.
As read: 2.5 (cm)
